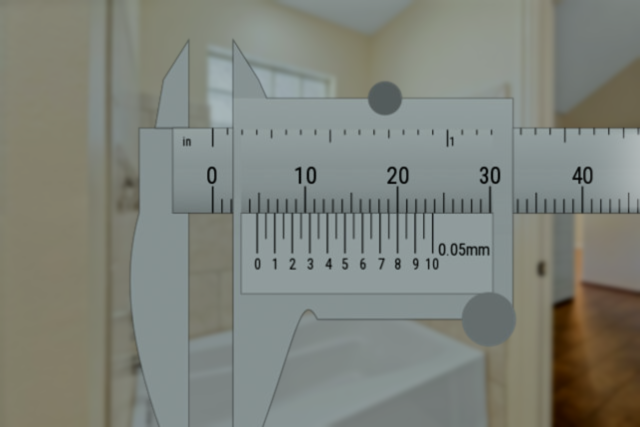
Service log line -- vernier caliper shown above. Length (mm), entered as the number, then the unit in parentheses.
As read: 4.8 (mm)
